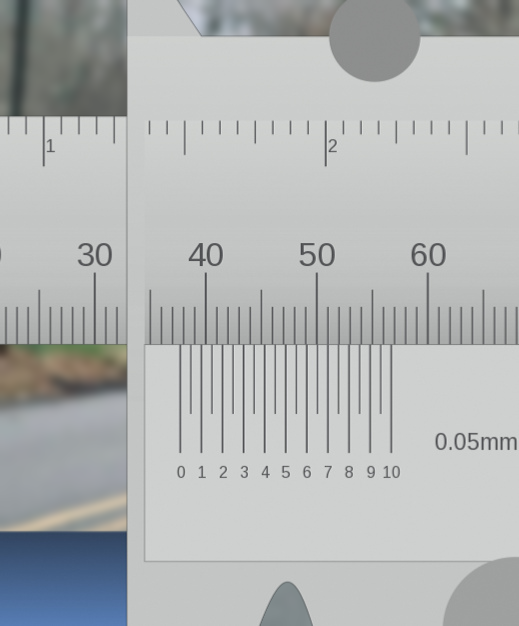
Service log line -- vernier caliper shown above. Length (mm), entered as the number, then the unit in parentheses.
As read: 37.7 (mm)
